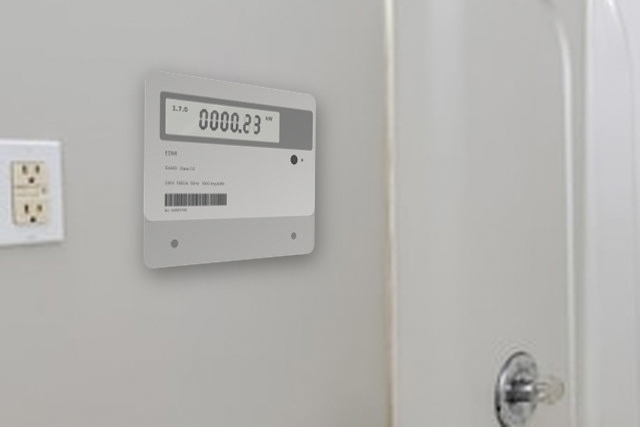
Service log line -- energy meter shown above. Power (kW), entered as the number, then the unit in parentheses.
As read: 0.23 (kW)
